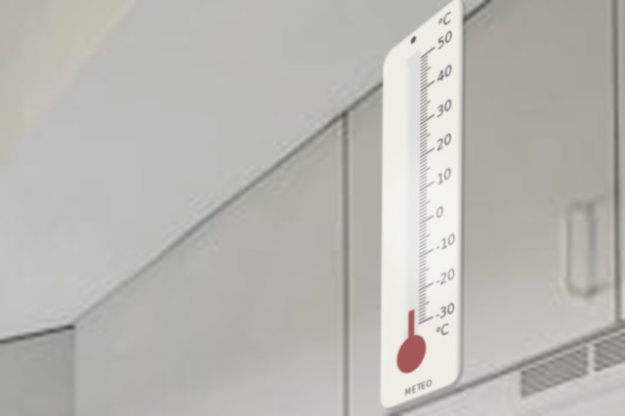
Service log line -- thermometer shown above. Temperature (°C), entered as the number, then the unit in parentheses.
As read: -25 (°C)
